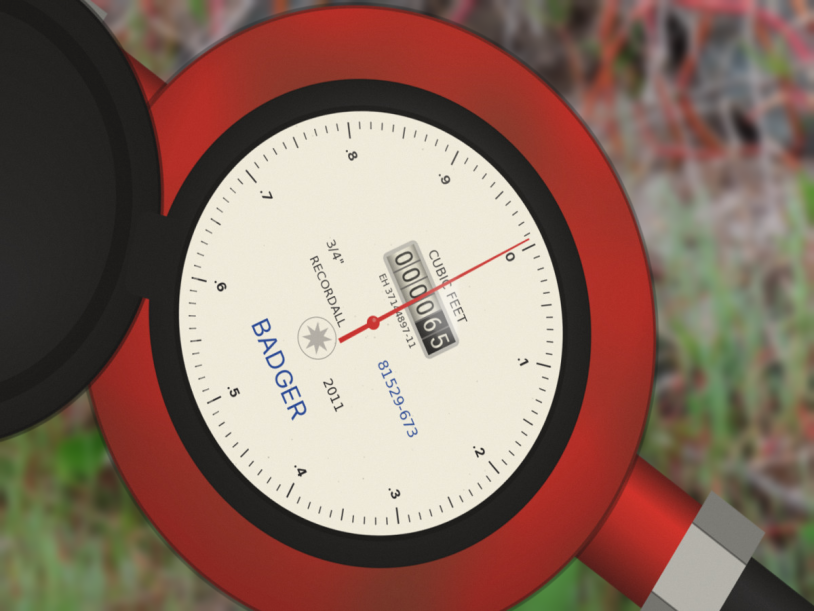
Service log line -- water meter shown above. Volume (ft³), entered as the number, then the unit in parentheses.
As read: 64.99 (ft³)
